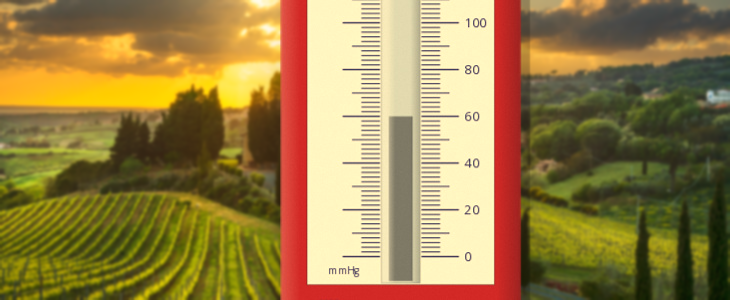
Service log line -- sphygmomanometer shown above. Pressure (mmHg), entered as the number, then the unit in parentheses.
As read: 60 (mmHg)
